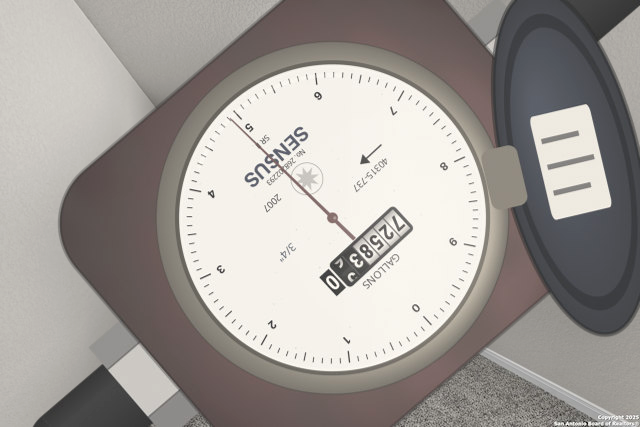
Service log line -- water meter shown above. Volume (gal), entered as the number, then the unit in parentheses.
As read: 7258354.9 (gal)
